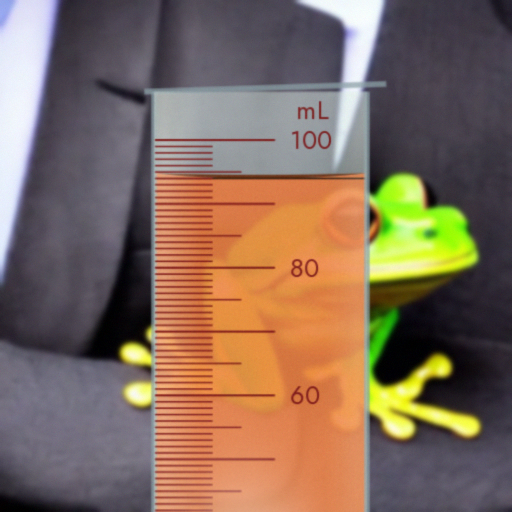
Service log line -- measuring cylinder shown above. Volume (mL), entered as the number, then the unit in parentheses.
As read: 94 (mL)
